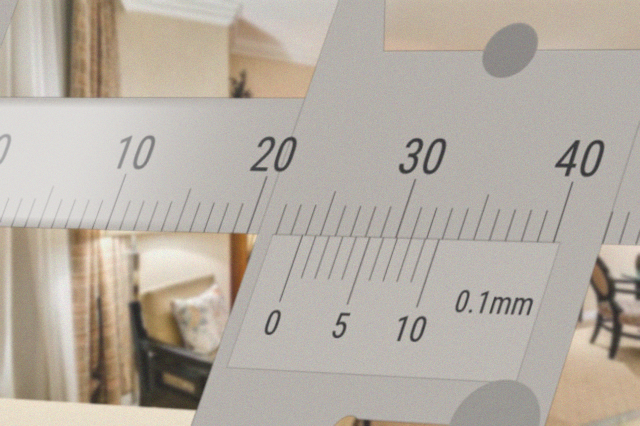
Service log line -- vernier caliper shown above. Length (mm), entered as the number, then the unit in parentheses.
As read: 23.8 (mm)
